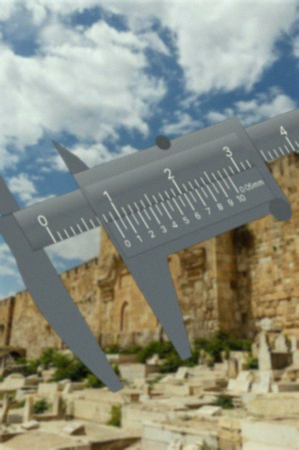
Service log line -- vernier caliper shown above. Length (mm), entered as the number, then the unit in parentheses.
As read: 9.0 (mm)
